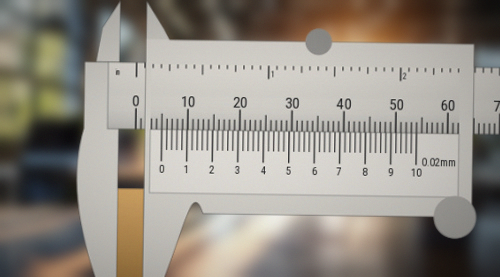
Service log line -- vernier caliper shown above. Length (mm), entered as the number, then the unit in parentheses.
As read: 5.0 (mm)
